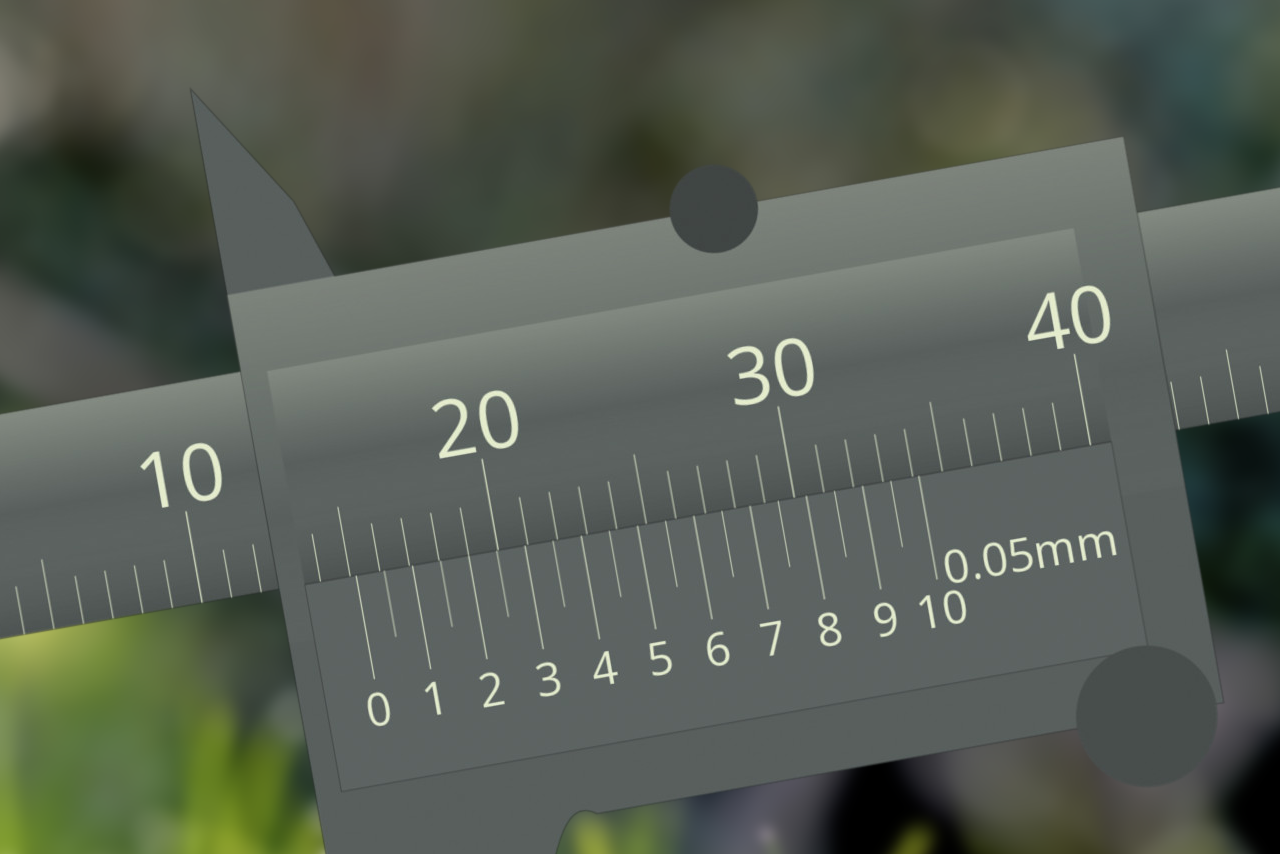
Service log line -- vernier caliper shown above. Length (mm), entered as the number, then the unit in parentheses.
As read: 15.20 (mm)
